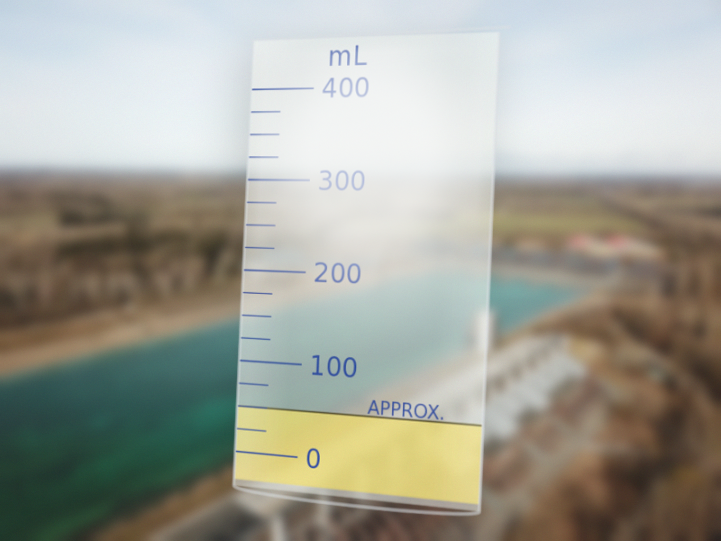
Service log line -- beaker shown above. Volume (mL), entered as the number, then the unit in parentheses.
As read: 50 (mL)
